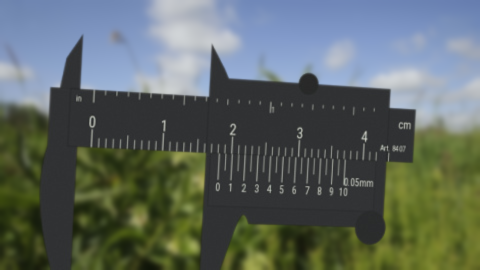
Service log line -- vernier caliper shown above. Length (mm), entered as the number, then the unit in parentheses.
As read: 18.2 (mm)
